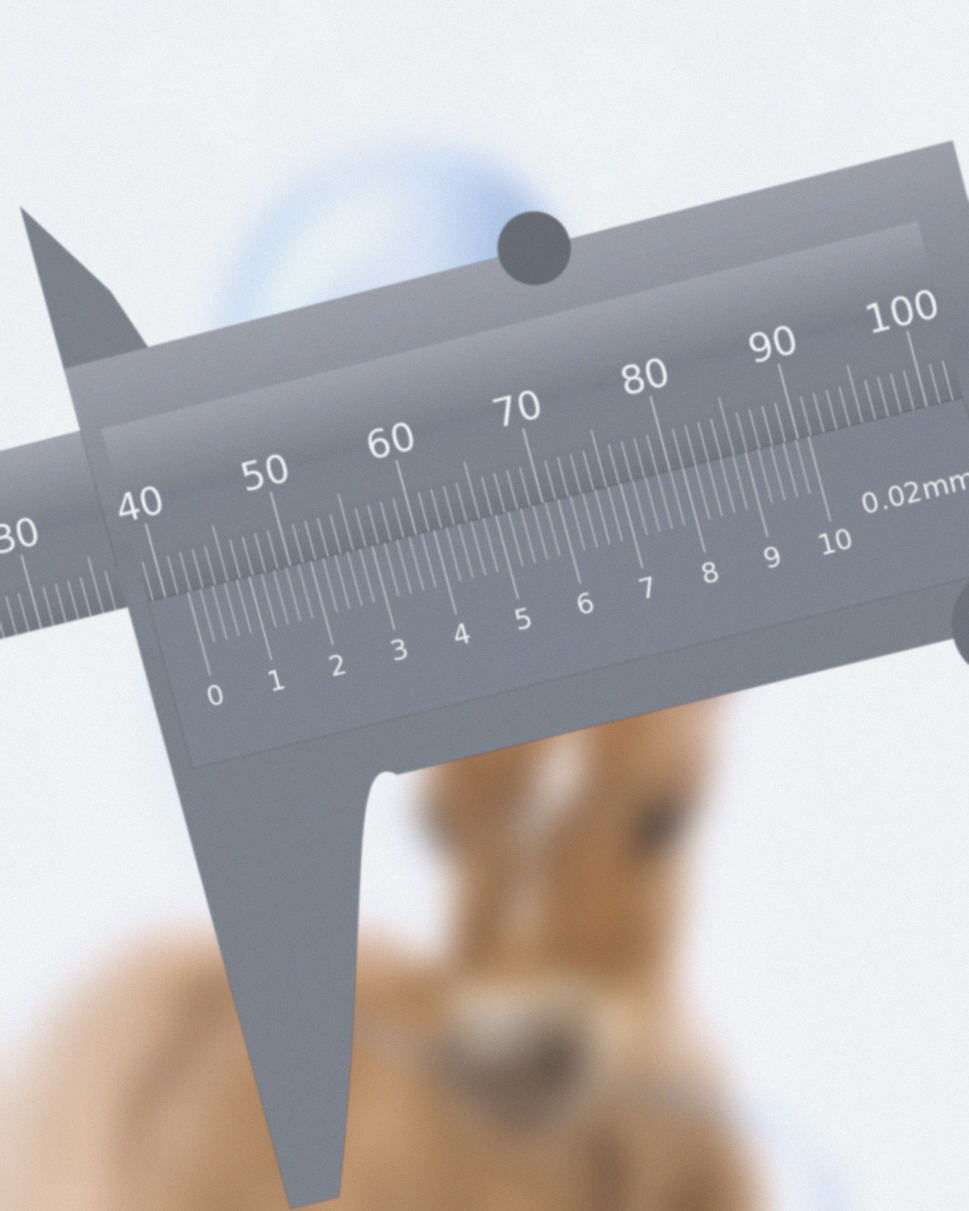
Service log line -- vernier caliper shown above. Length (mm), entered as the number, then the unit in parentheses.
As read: 41.8 (mm)
